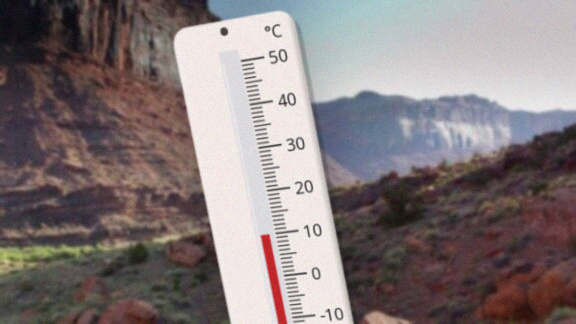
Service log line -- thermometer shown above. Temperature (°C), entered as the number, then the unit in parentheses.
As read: 10 (°C)
